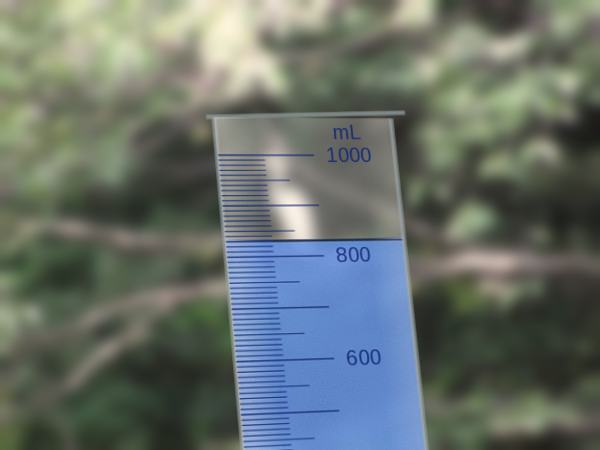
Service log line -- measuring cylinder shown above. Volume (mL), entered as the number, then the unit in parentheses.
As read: 830 (mL)
